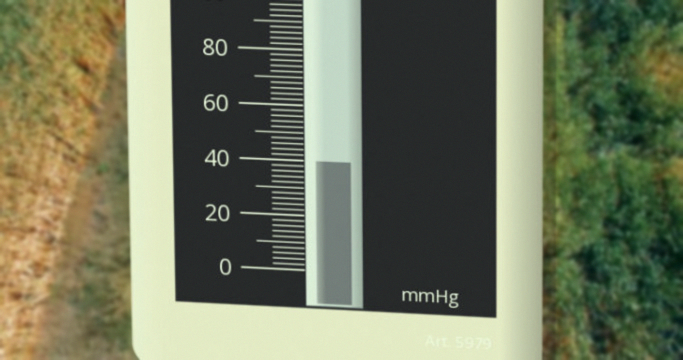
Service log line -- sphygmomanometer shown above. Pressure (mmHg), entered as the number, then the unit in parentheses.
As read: 40 (mmHg)
